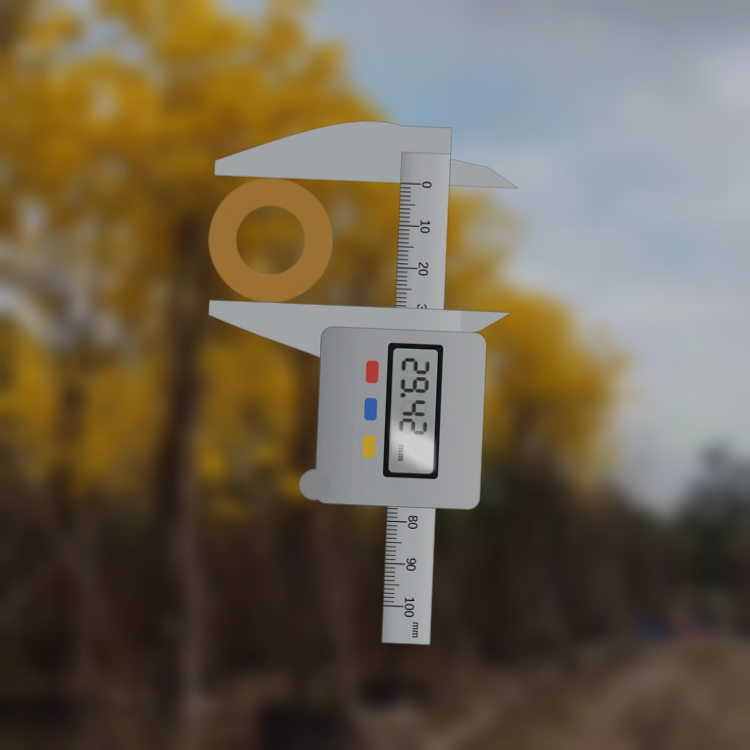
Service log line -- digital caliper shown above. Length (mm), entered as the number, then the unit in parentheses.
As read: 29.42 (mm)
